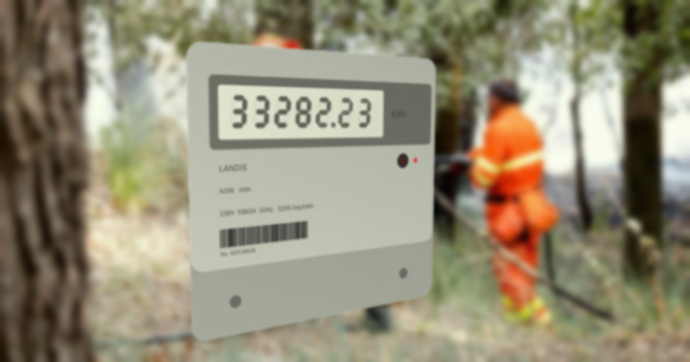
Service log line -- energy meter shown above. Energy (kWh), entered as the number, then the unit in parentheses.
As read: 33282.23 (kWh)
